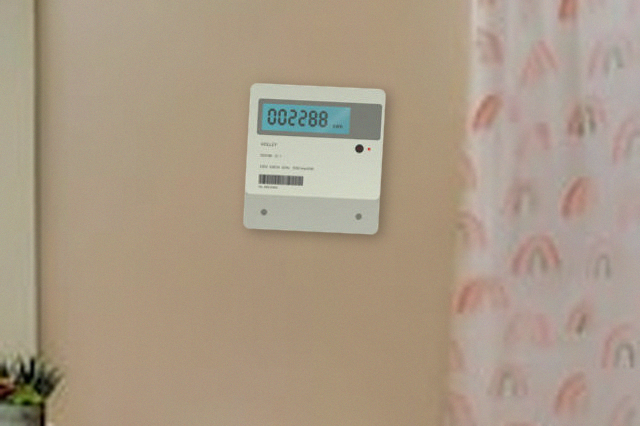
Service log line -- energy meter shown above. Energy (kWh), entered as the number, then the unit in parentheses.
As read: 2288 (kWh)
